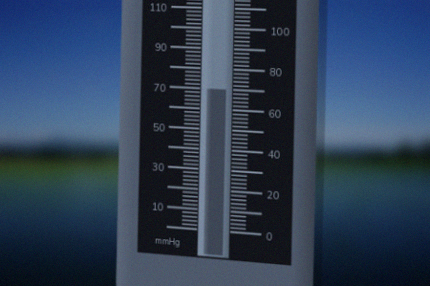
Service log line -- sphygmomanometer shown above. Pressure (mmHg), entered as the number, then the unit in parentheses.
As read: 70 (mmHg)
